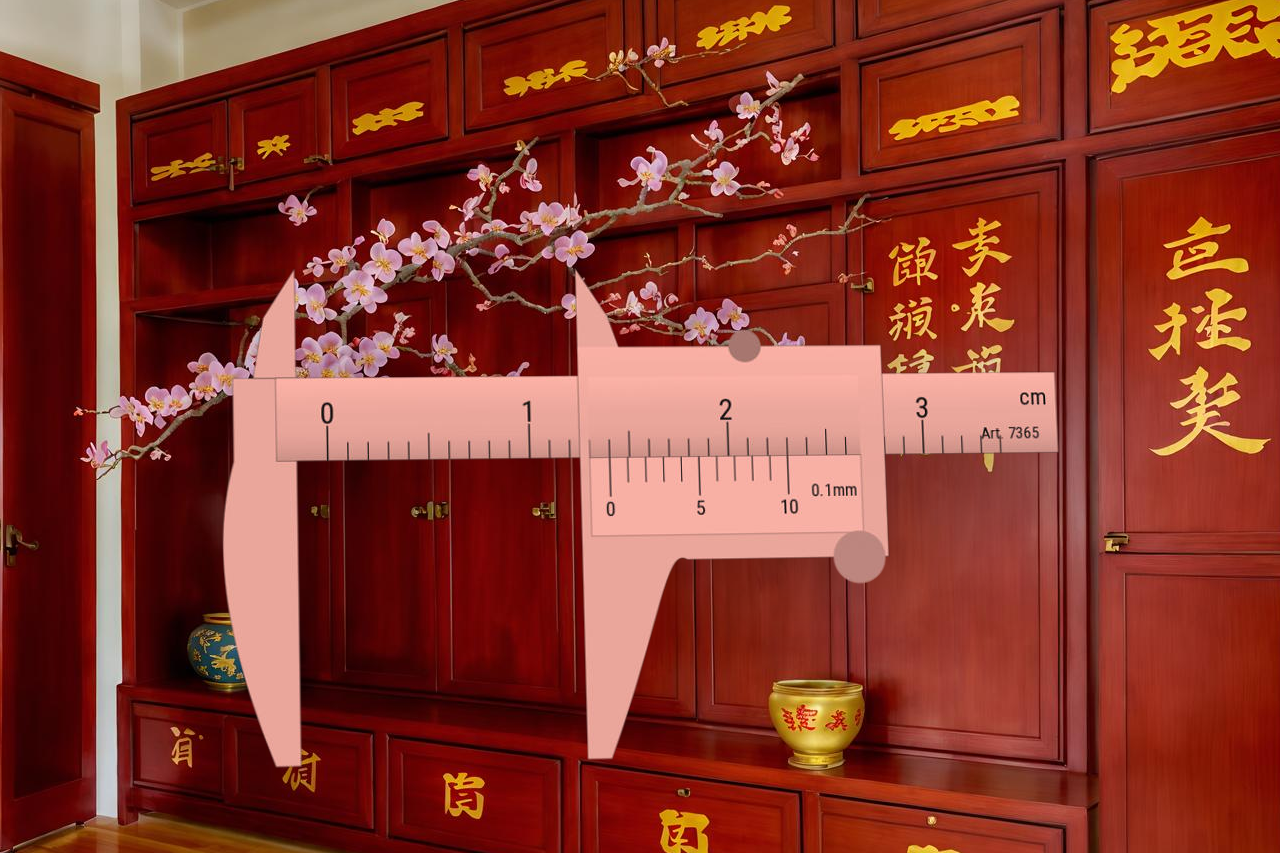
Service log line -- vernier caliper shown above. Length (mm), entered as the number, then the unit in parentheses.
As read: 14.0 (mm)
